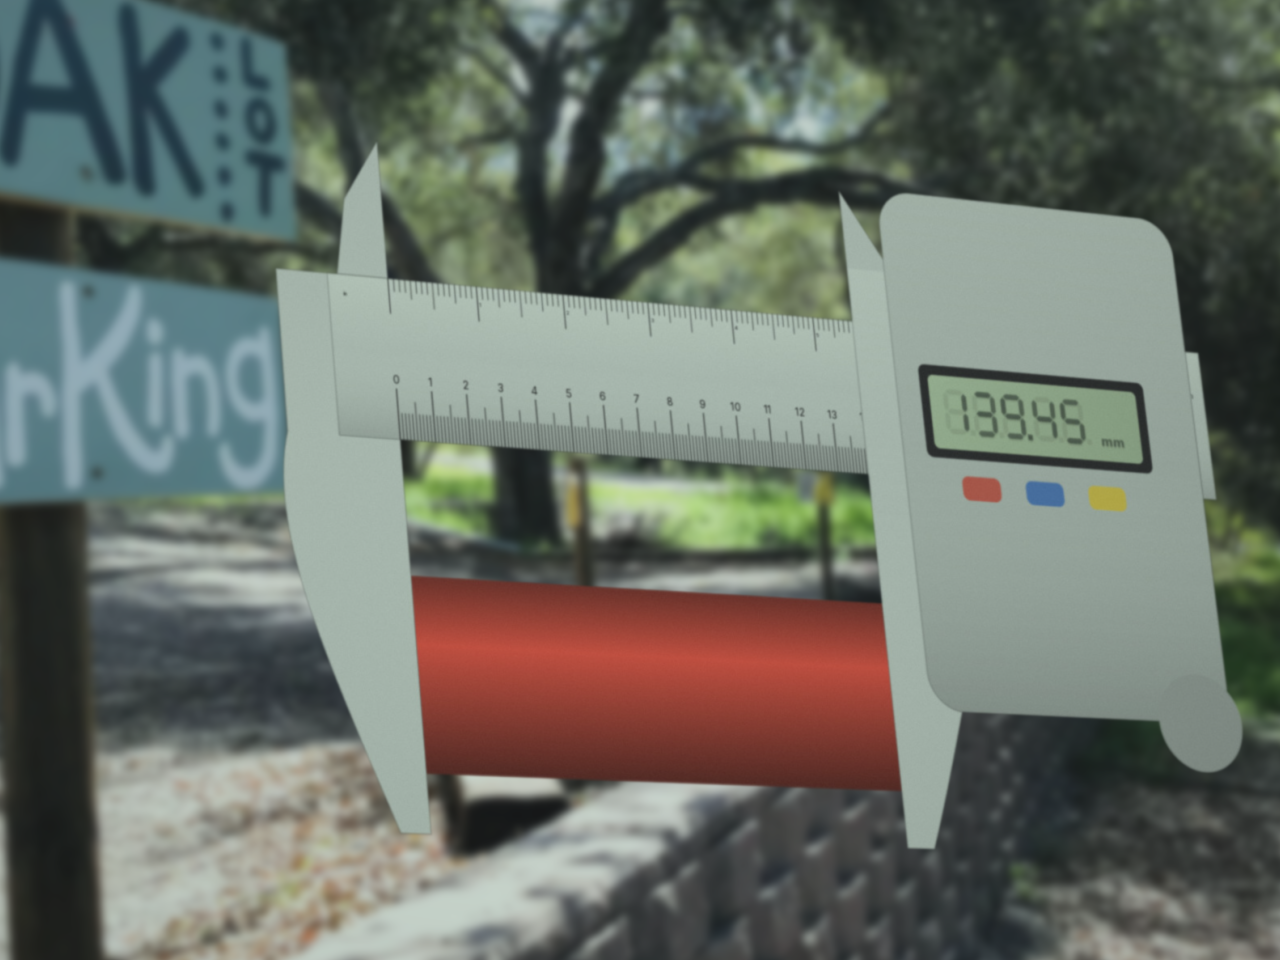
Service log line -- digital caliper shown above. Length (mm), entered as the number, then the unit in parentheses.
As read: 139.45 (mm)
